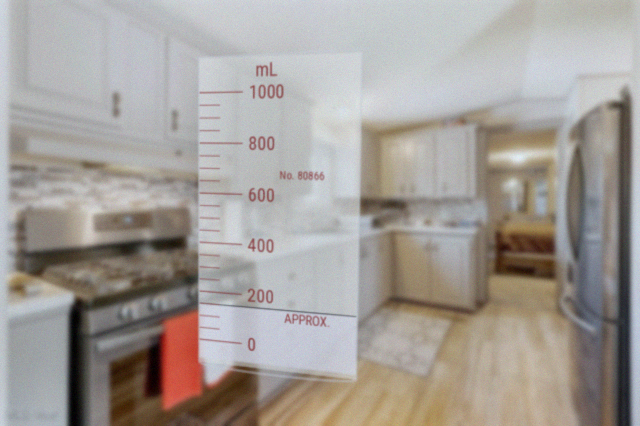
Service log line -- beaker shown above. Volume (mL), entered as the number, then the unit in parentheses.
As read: 150 (mL)
